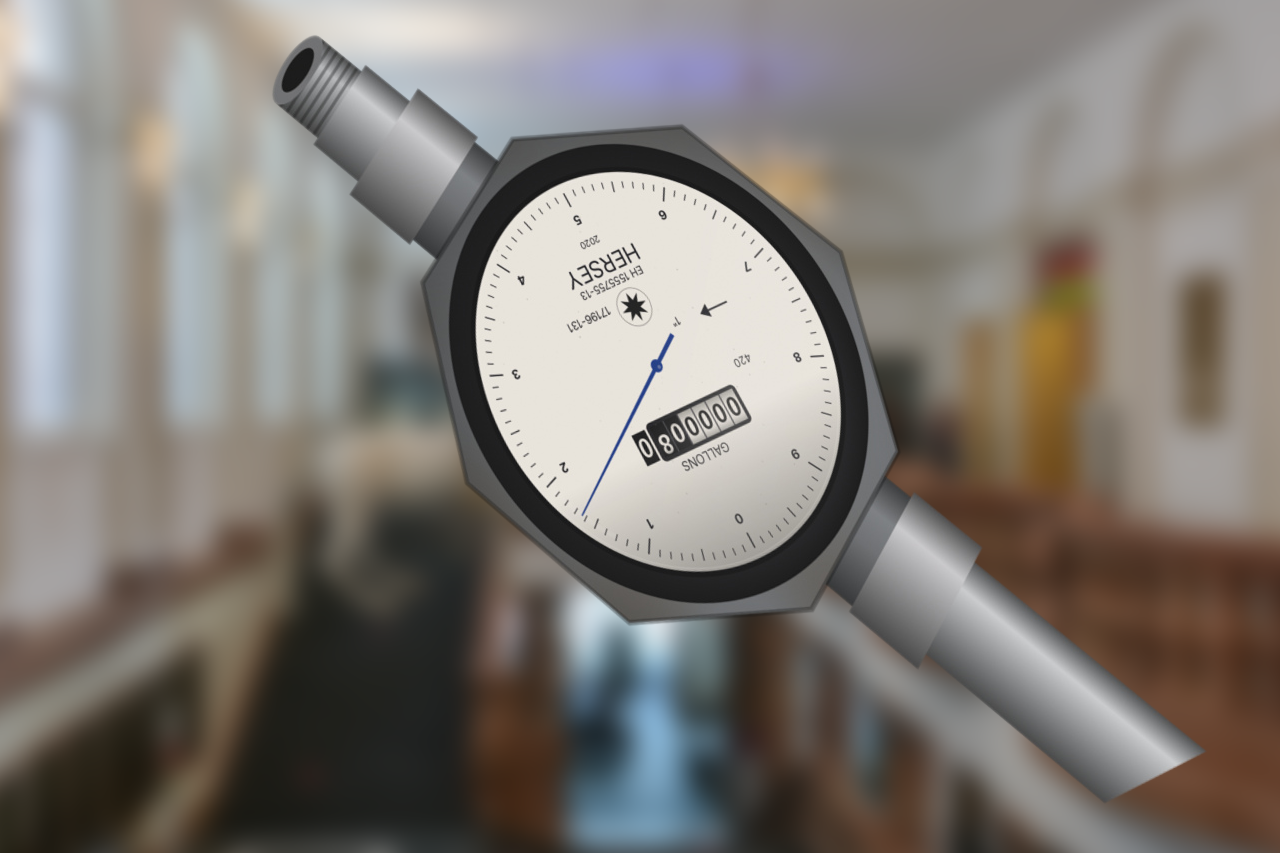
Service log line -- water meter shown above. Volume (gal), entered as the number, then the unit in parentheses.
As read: 81.6 (gal)
